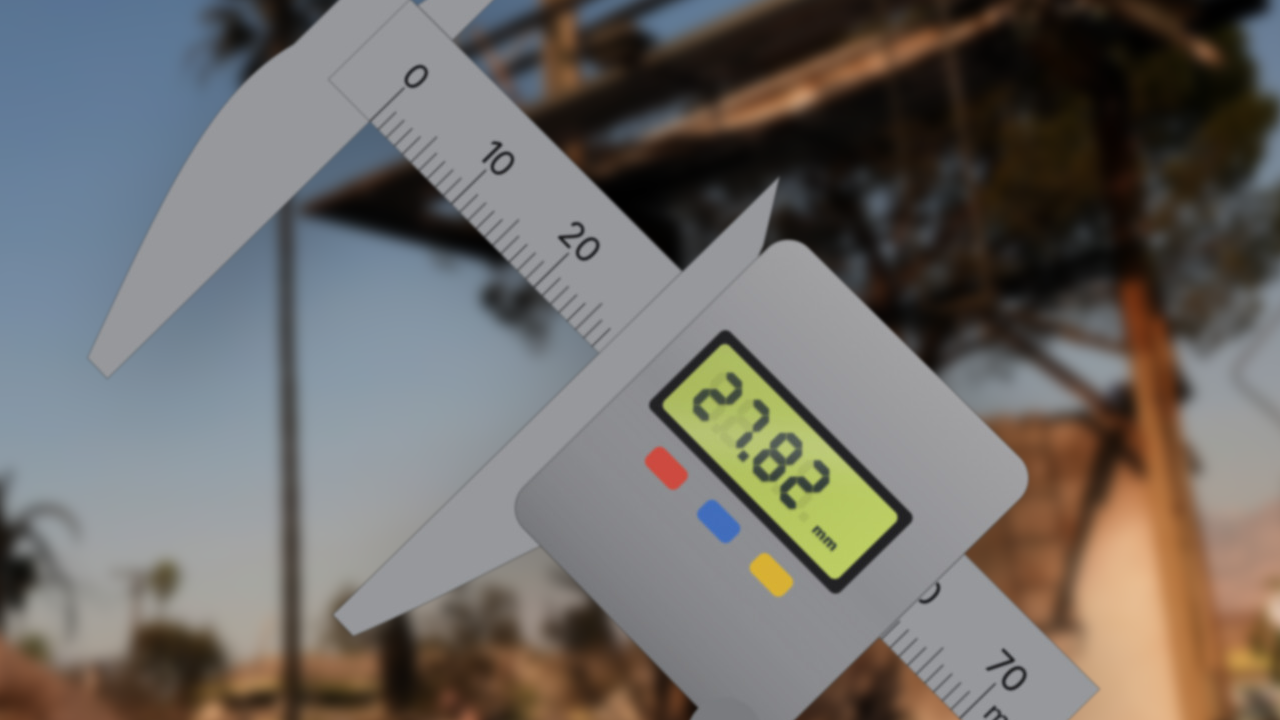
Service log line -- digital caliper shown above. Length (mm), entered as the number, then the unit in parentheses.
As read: 27.82 (mm)
